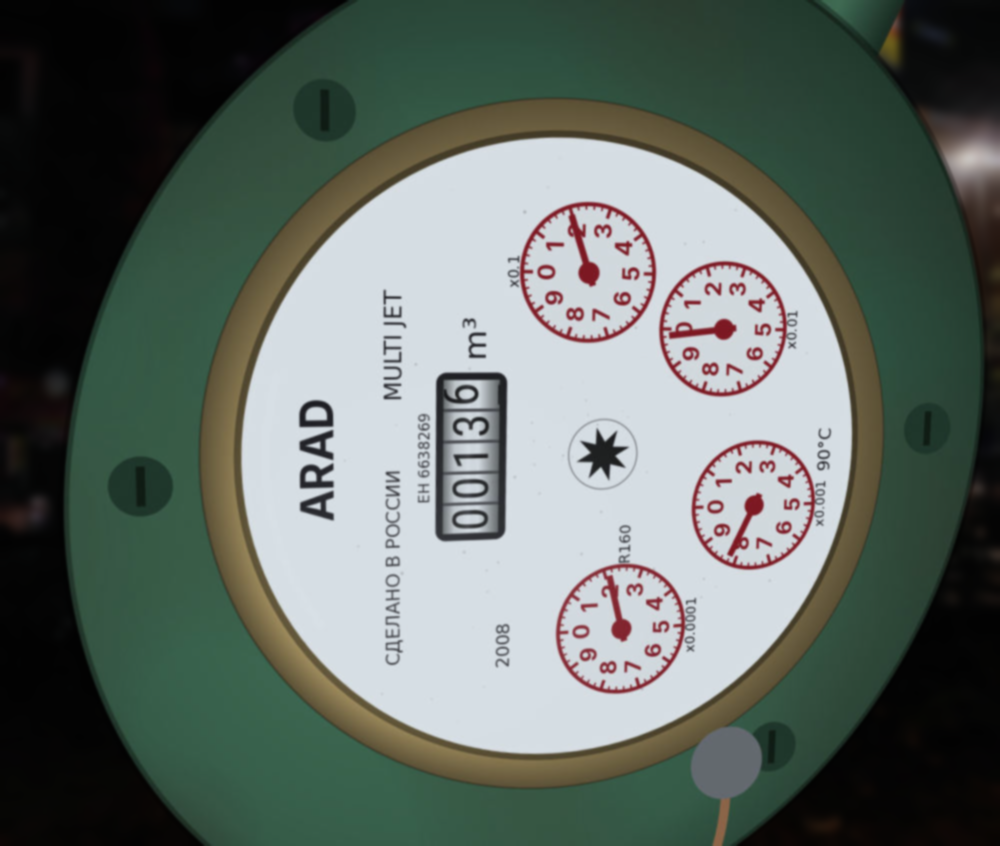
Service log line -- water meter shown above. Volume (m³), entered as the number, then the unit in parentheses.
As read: 136.1982 (m³)
